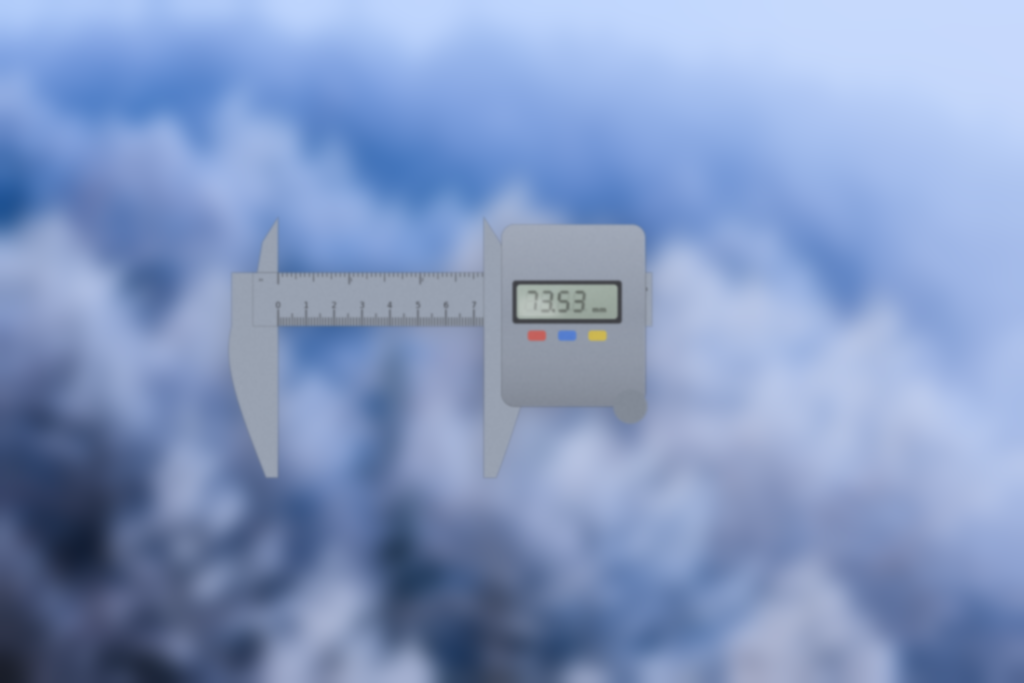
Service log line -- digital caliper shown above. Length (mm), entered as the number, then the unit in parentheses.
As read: 73.53 (mm)
